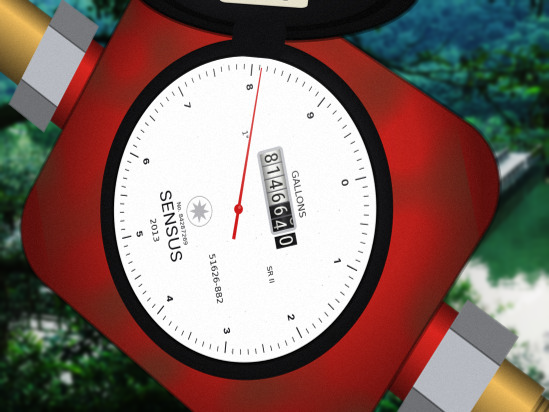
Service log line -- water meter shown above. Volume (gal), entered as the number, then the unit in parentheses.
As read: 8146638.1 (gal)
